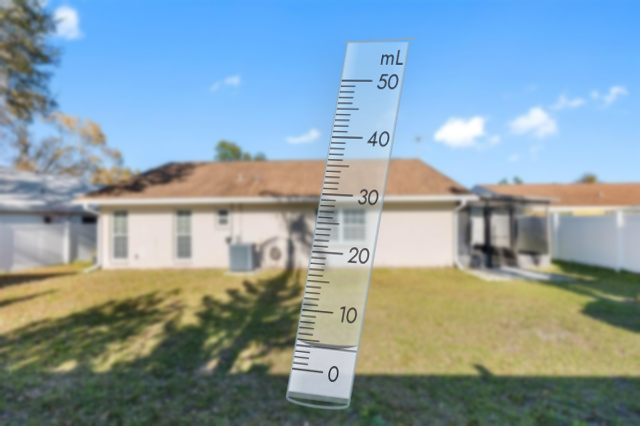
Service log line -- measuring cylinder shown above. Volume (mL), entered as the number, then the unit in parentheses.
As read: 4 (mL)
